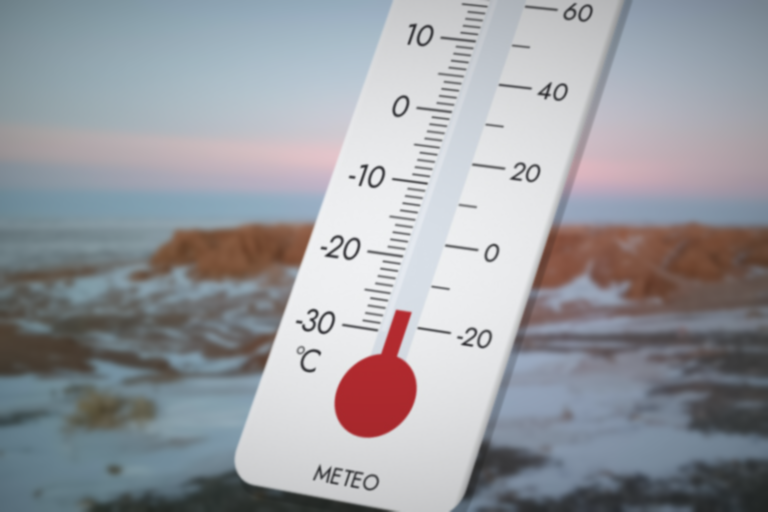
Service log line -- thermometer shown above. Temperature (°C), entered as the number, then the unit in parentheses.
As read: -27 (°C)
